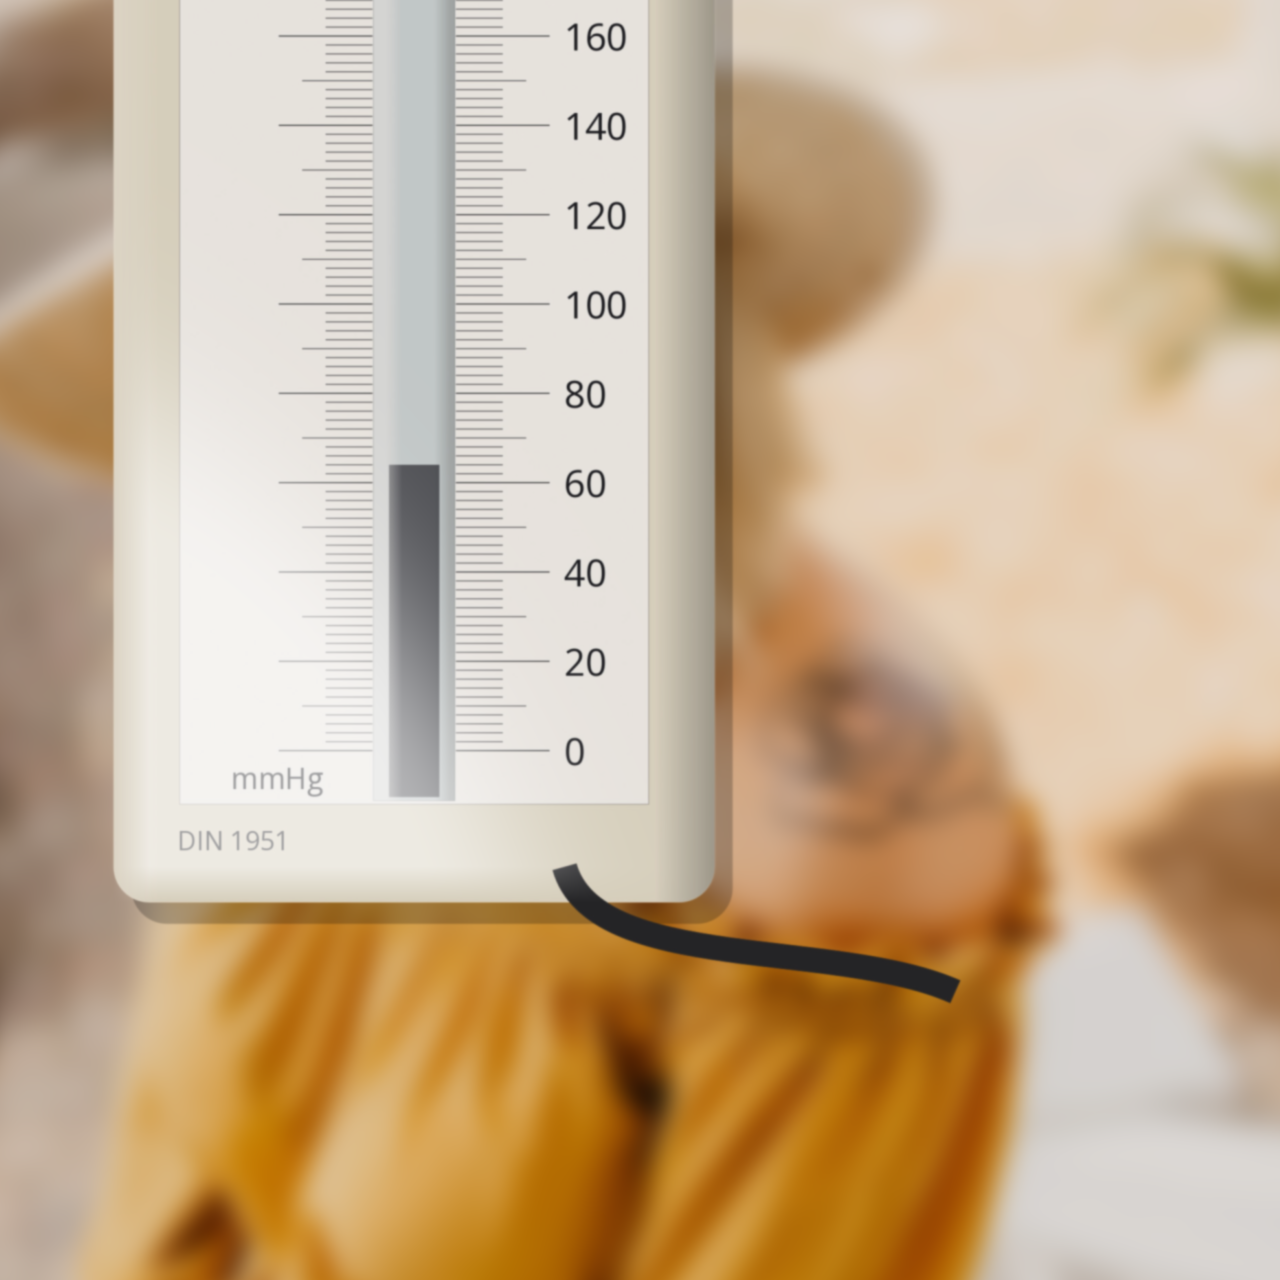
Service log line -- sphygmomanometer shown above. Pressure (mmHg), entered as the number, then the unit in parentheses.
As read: 64 (mmHg)
